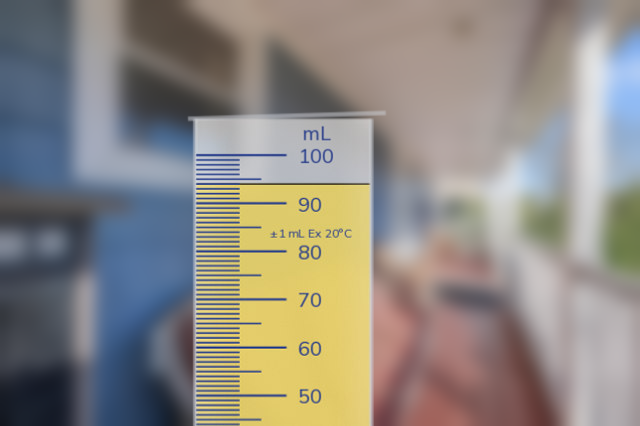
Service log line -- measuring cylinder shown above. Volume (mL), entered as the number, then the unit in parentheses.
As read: 94 (mL)
